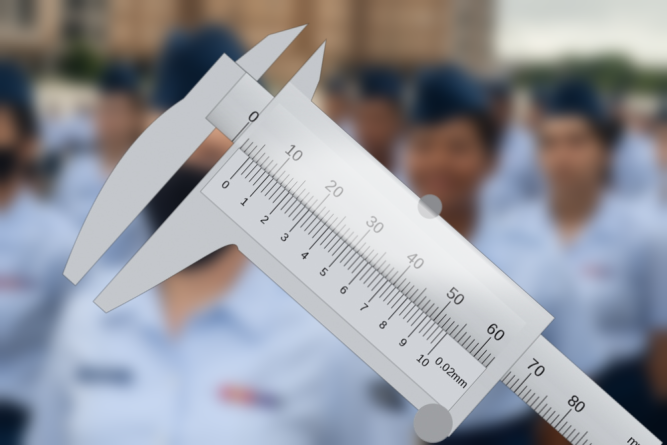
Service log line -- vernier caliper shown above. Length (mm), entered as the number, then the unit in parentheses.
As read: 4.4 (mm)
